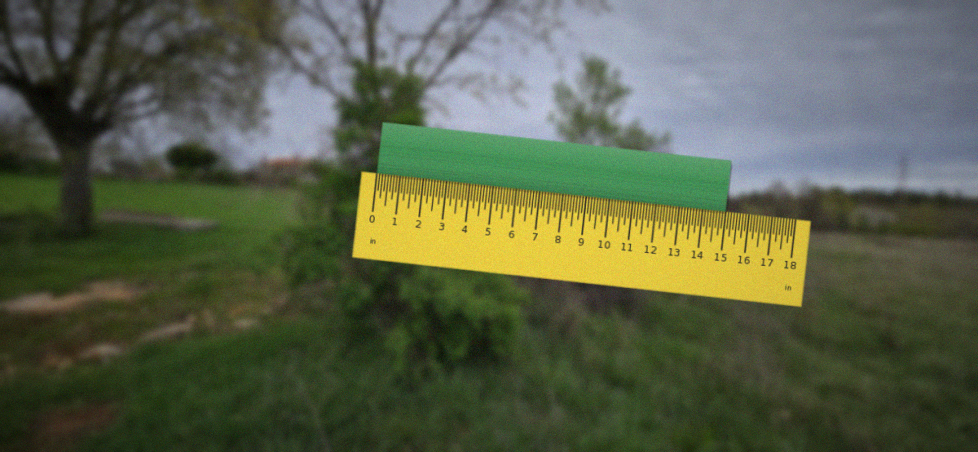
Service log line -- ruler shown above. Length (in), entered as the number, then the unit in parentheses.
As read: 15 (in)
